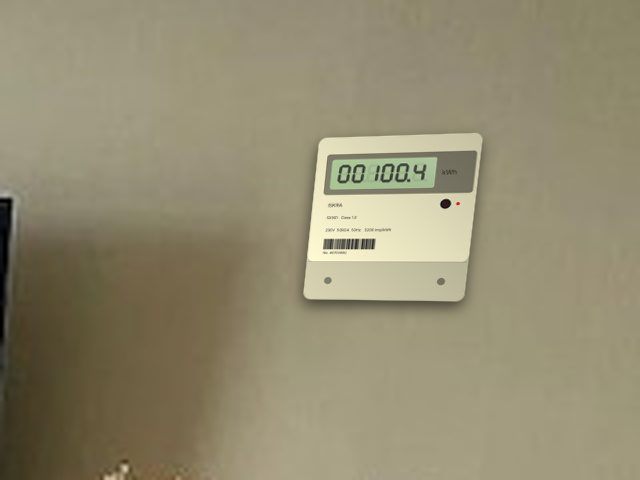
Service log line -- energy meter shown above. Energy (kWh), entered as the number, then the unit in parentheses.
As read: 100.4 (kWh)
